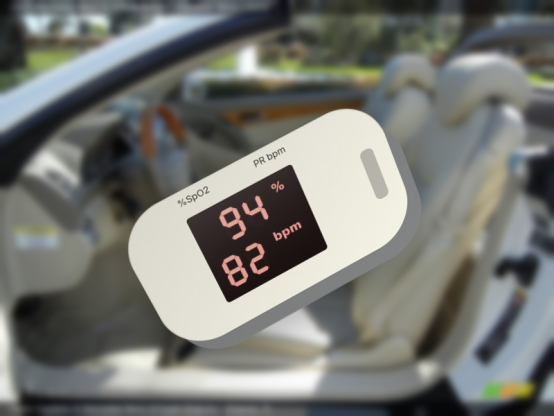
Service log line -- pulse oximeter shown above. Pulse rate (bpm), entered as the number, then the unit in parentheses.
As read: 82 (bpm)
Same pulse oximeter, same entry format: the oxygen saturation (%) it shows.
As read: 94 (%)
